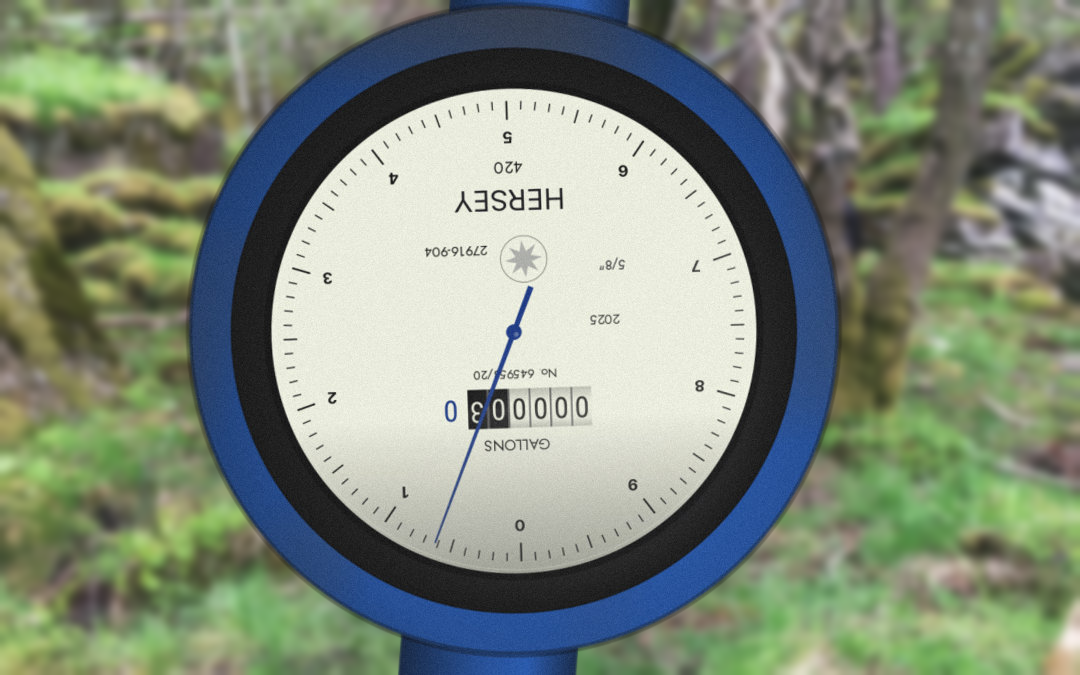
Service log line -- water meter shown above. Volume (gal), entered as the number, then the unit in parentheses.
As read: 30.6 (gal)
